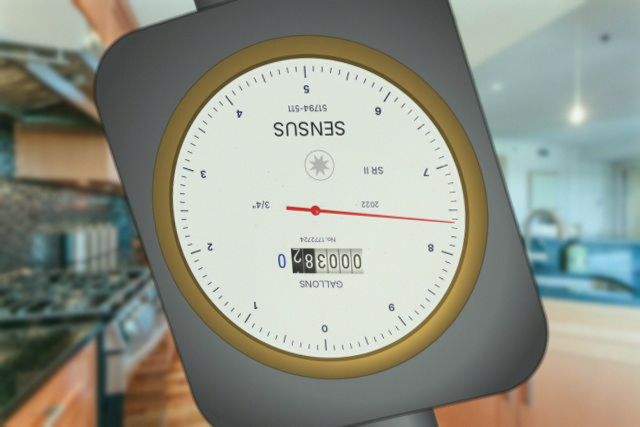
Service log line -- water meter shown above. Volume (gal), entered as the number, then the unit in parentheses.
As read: 3817.6 (gal)
